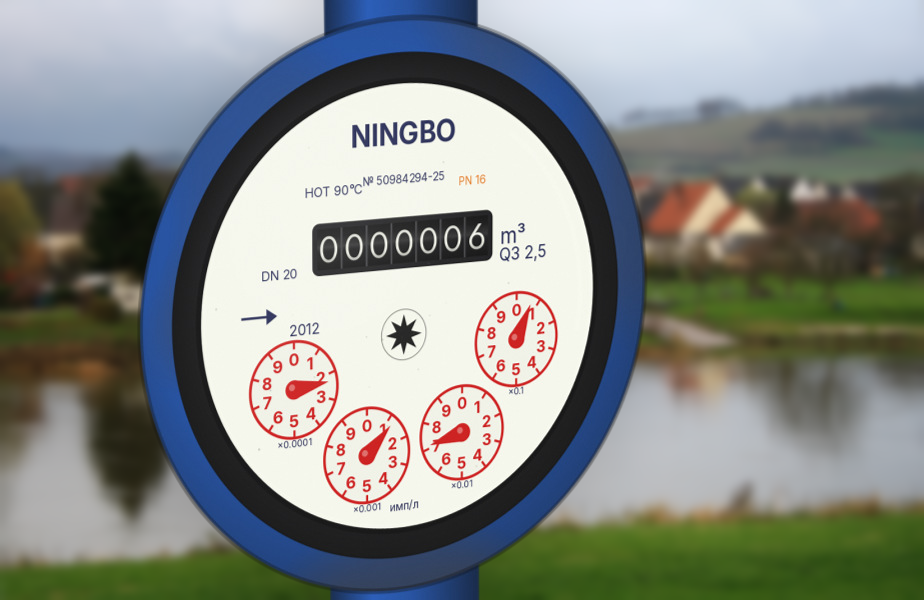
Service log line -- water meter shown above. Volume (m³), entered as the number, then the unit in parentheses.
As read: 6.0712 (m³)
